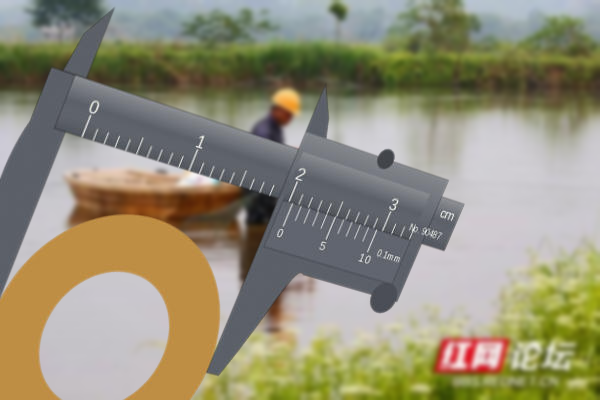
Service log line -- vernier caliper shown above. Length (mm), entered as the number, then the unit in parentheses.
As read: 20.4 (mm)
